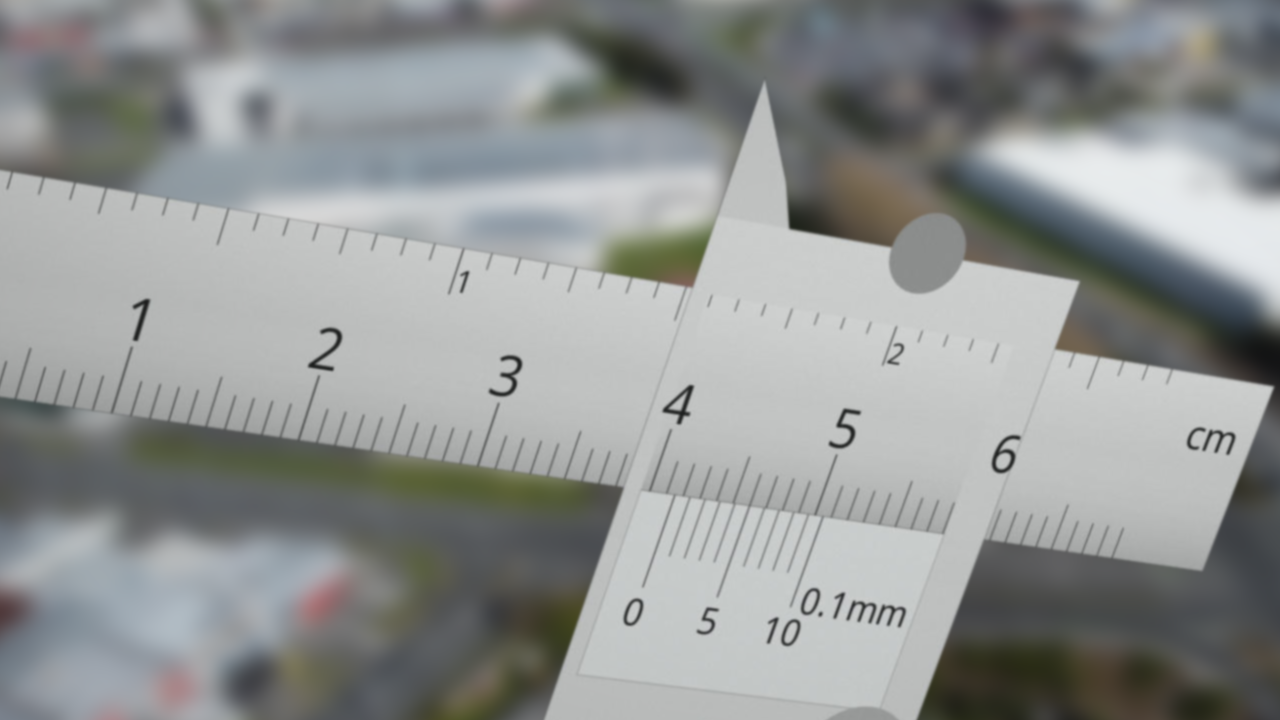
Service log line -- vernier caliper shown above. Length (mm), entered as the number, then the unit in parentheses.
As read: 41.5 (mm)
